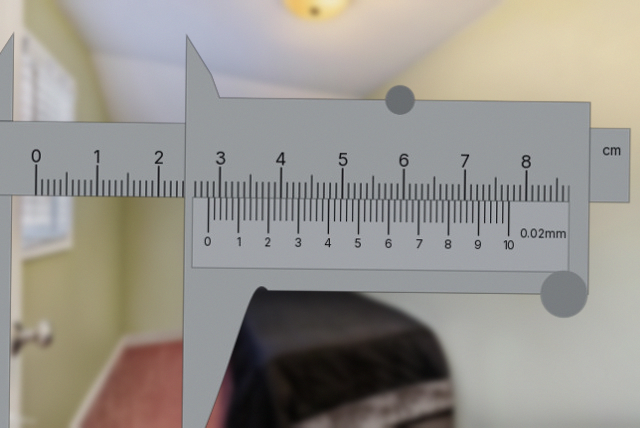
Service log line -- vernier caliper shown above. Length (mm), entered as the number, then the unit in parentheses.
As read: 28.2 (mm)
